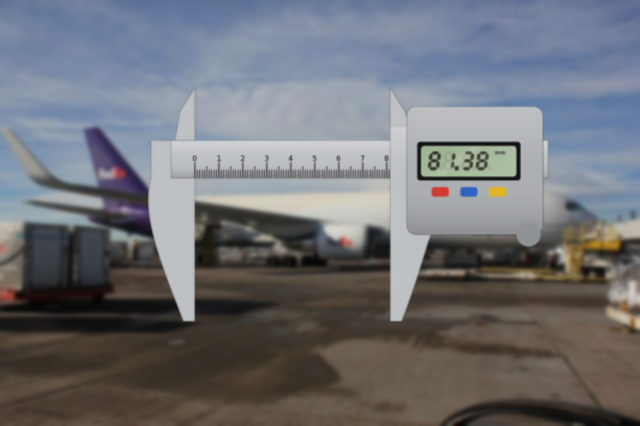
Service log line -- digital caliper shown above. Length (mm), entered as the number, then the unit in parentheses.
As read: 81.38 (mm)
